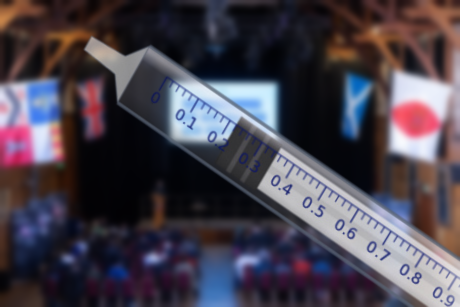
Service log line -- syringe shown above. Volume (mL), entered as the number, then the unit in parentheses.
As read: 0.22 (mL)
